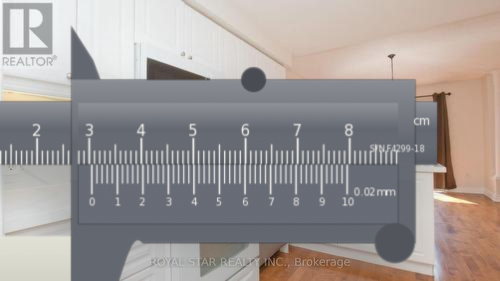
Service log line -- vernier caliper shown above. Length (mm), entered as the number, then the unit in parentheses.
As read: 30.5 (mm)
